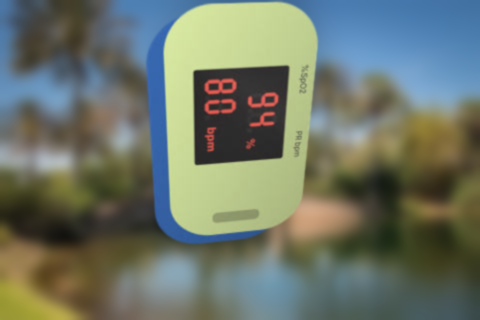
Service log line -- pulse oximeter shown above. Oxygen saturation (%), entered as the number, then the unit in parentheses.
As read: 94 (%)
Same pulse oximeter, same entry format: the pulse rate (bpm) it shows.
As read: 80 (bpm)
